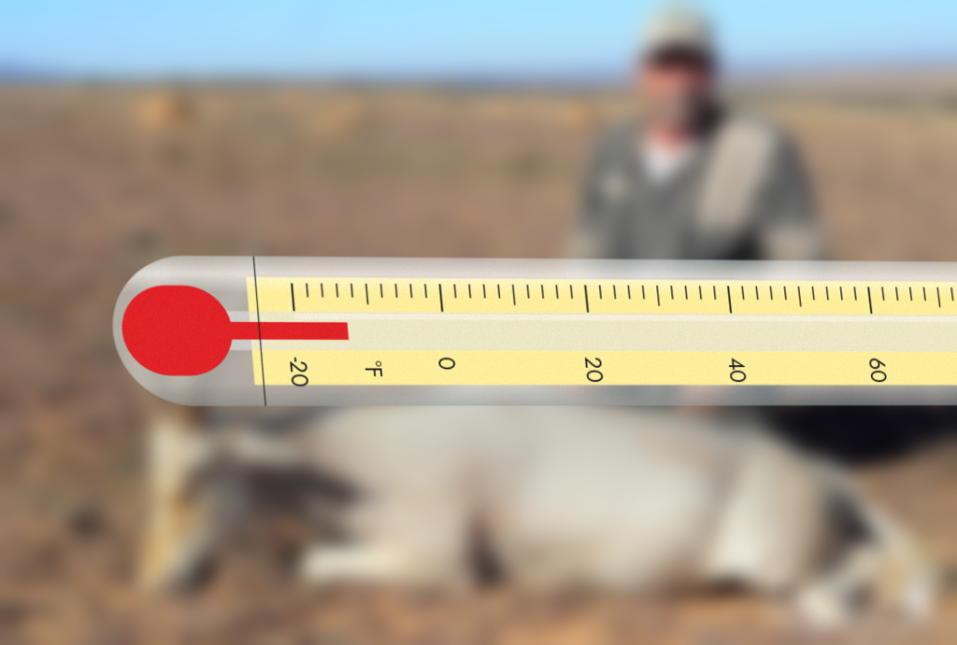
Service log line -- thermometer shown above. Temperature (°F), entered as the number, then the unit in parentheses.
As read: -13 (°F)
